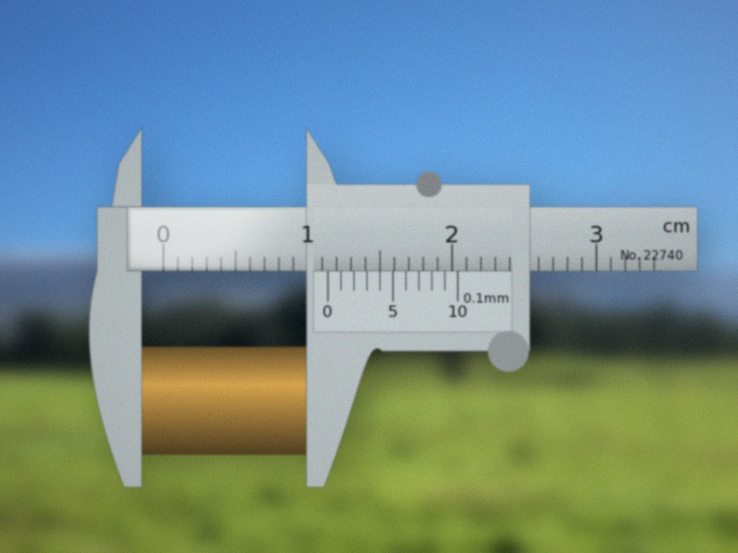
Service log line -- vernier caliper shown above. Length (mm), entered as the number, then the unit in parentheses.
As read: 11.4 (mm)
